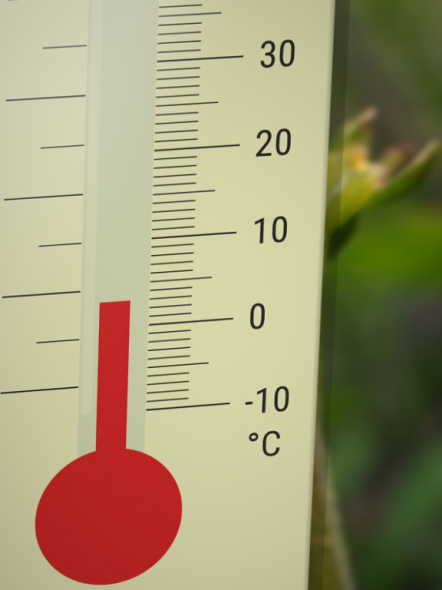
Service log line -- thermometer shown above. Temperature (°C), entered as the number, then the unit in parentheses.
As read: 3 (°C)
